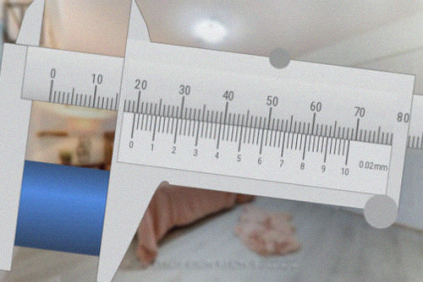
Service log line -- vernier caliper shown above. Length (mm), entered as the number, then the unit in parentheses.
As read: 19.5 (mm)
